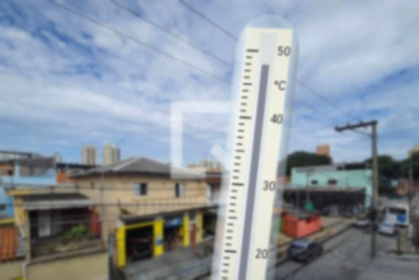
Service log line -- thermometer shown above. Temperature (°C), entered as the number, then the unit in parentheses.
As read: 48 (°C)
